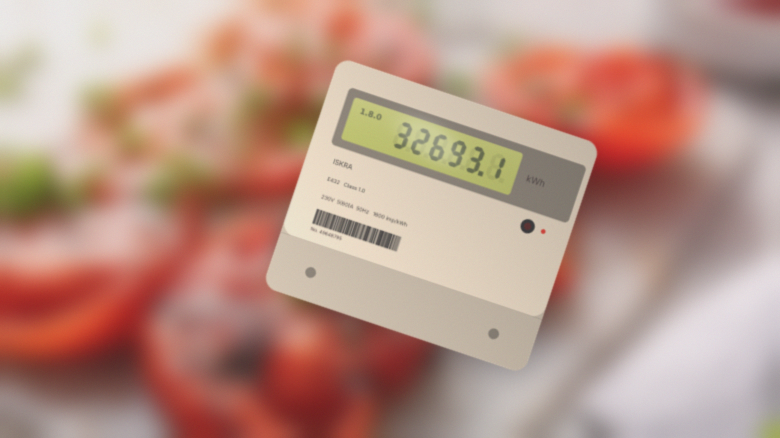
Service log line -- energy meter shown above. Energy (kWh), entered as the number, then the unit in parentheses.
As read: 32693.1 (kWh)
